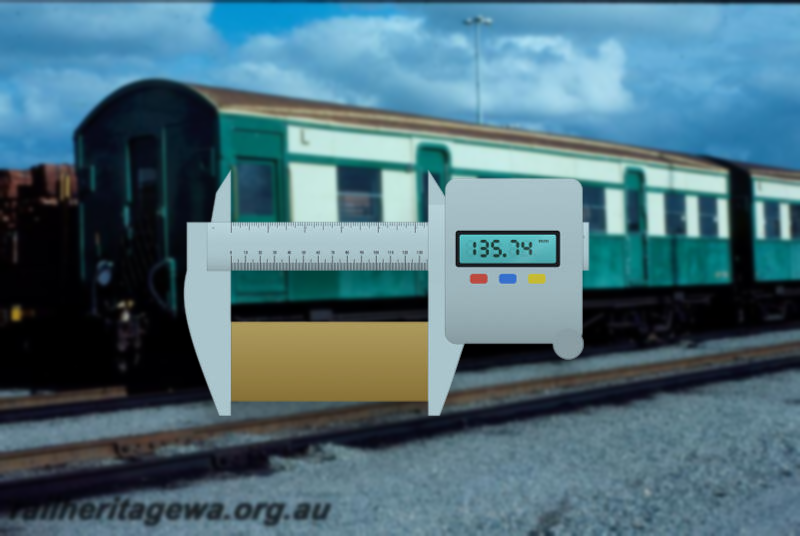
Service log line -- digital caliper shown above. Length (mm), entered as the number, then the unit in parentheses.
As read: 135.74 (mm)
